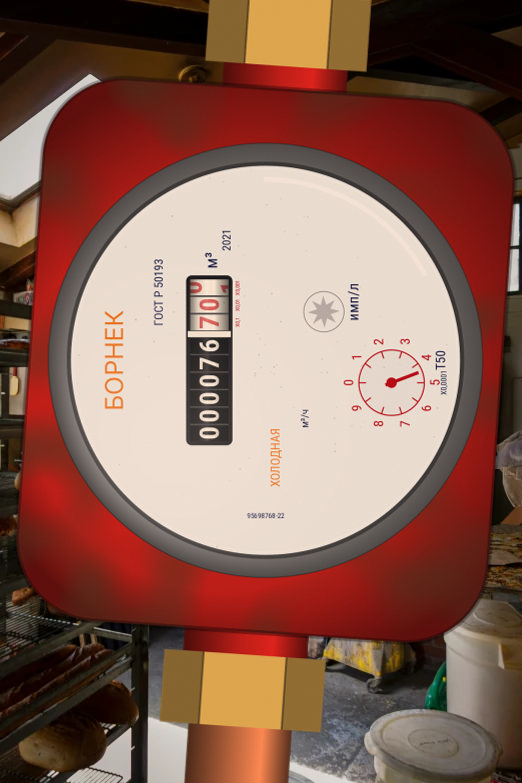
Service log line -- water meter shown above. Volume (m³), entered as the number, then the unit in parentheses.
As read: 76.7004 (m³)
